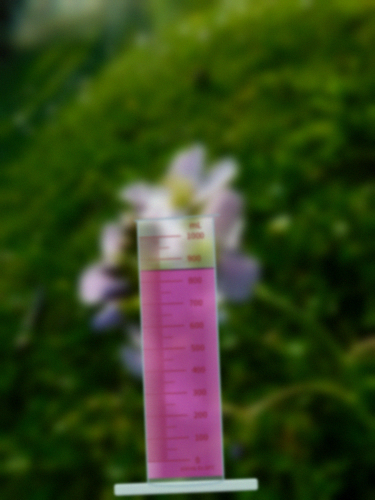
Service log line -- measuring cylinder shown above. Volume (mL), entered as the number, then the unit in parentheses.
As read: 850 (mL)
